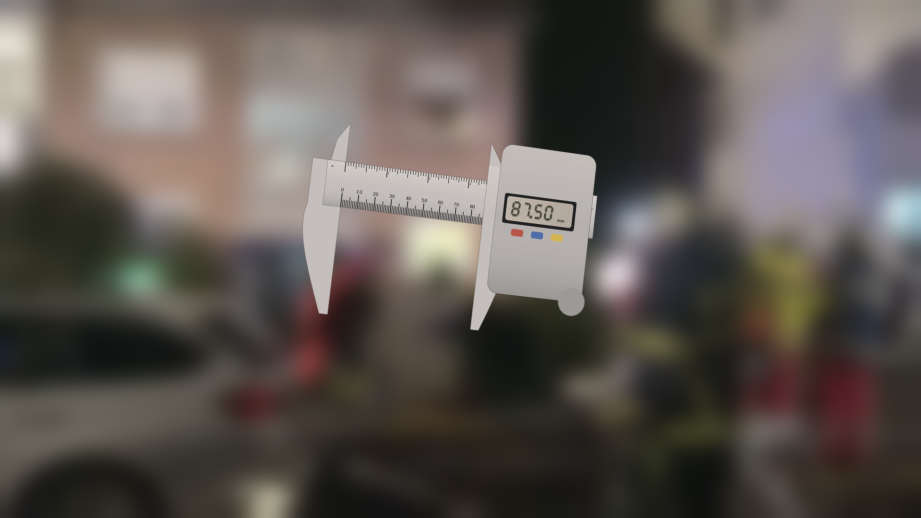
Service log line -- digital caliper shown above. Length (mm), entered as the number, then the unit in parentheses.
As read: 87.50 (mm)
